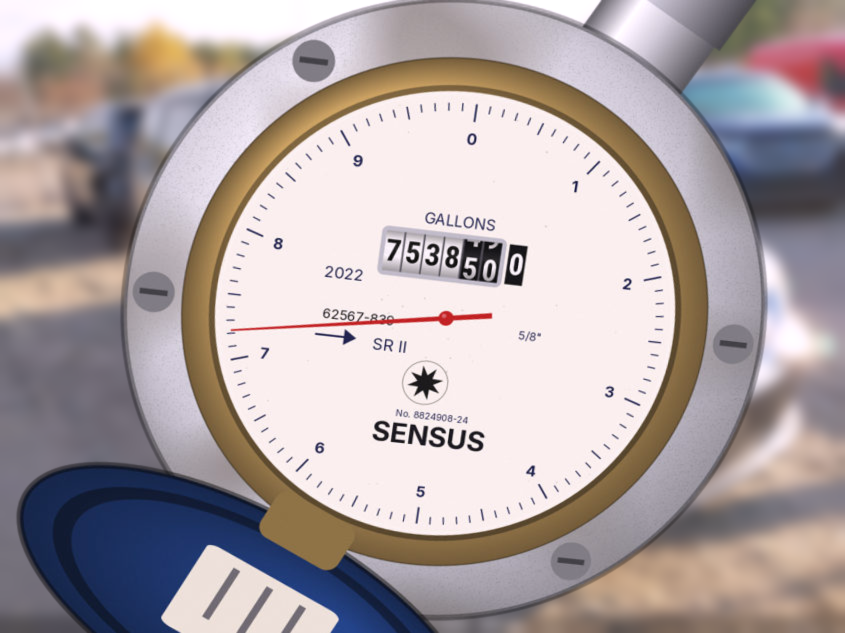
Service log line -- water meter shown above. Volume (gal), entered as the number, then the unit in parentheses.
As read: 7538497.2 (gal)
